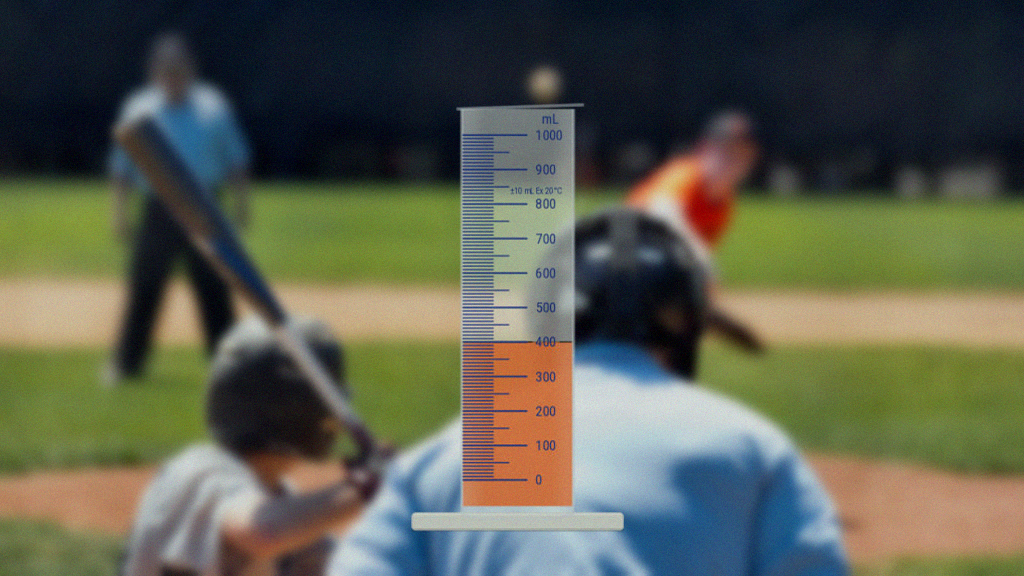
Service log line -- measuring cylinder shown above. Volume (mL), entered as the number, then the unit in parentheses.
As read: 400 (mL)
